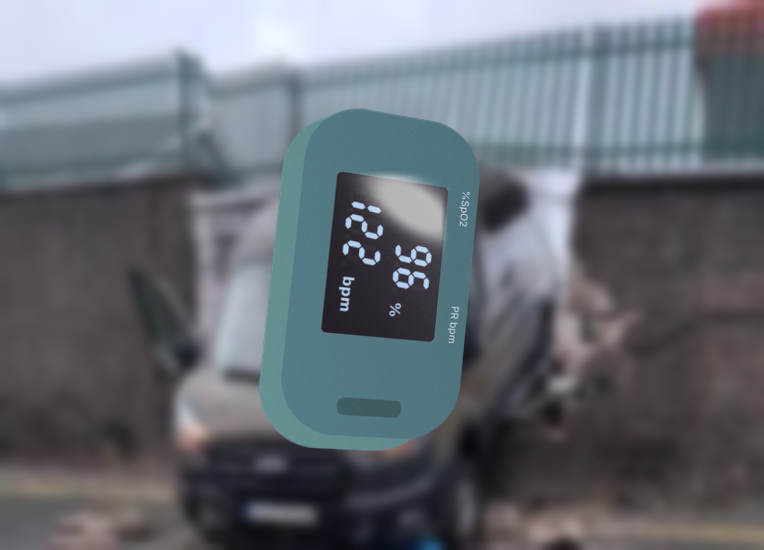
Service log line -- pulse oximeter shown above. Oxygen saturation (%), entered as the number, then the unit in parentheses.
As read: 96 (%)
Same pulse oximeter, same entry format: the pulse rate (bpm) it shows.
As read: 122 (bpm)
